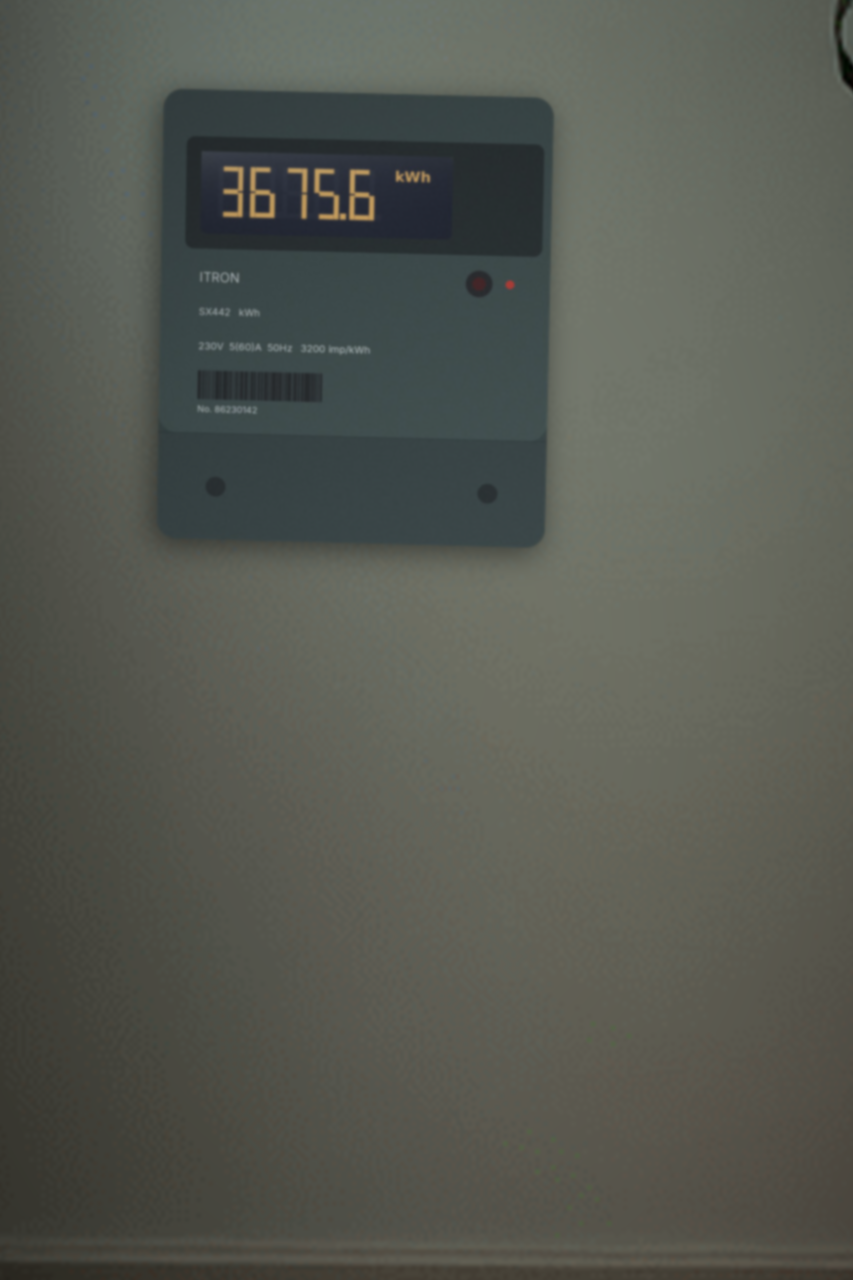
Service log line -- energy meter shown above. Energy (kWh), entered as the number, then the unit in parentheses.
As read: 3675.6 (kWh)
